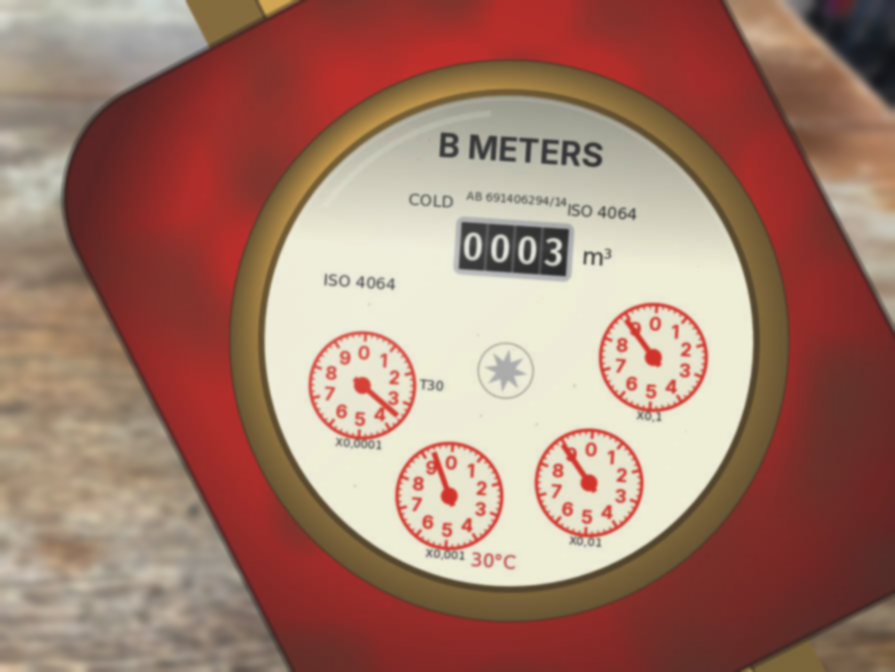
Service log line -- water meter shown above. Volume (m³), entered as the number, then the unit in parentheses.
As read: 3.8893 (m³)
